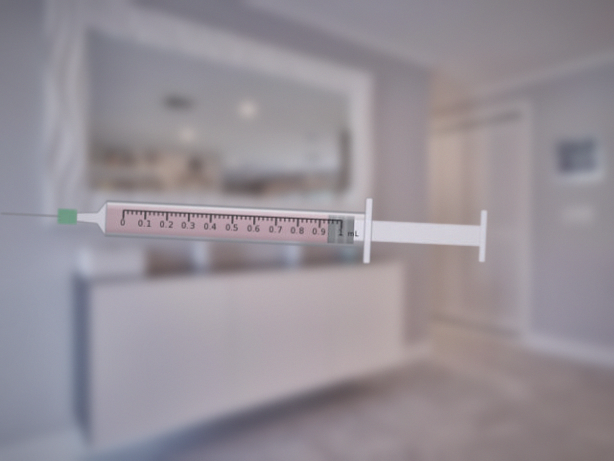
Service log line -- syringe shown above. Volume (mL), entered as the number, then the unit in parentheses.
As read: 0.94 (mL)
